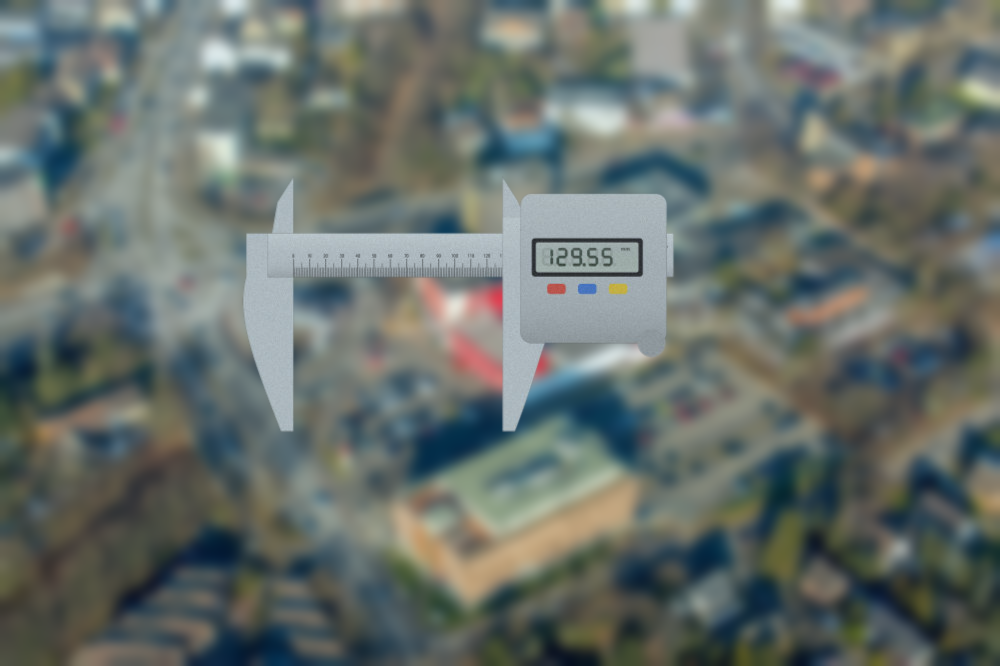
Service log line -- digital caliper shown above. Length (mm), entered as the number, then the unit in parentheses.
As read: 129.55 (mm)
